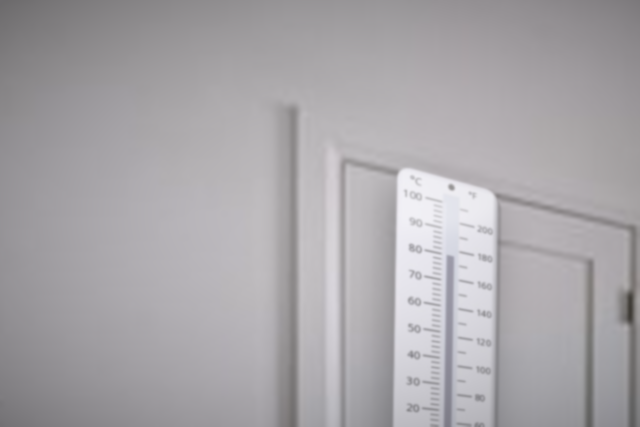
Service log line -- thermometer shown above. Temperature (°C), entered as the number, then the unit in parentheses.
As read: 80 (°C)
